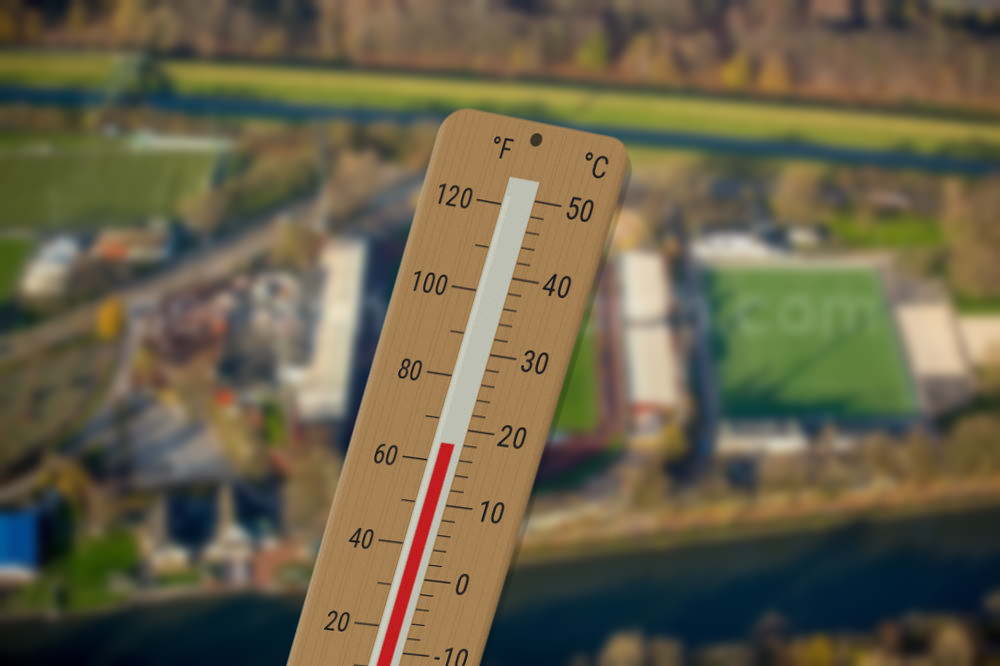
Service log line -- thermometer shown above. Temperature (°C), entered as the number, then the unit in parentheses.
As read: 18 (°C)
